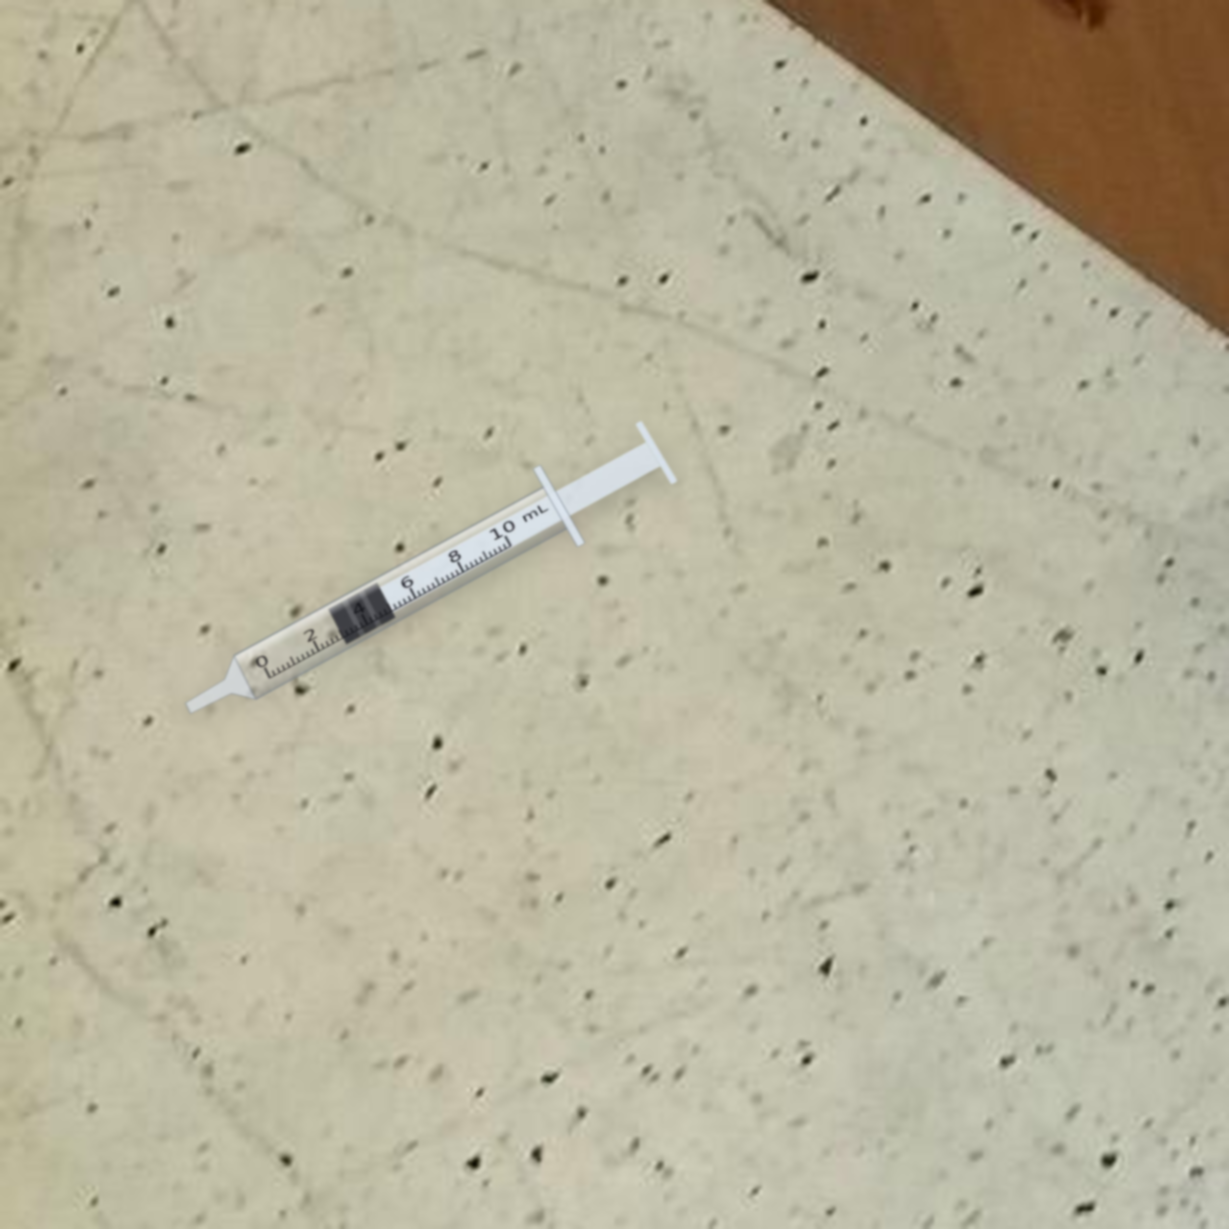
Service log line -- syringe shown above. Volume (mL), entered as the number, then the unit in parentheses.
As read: 3 (mL)
